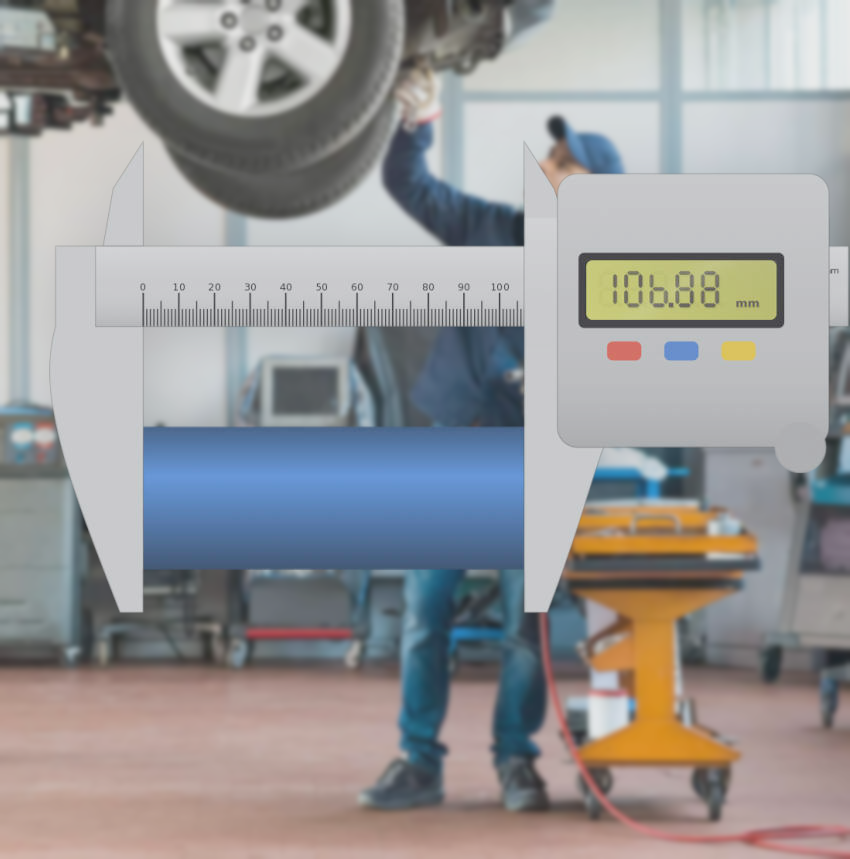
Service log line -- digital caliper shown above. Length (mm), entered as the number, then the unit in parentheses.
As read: 106.88 (mm)
